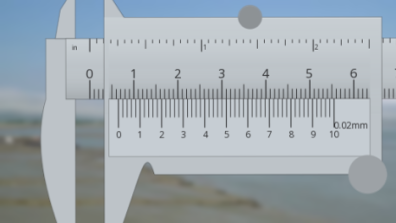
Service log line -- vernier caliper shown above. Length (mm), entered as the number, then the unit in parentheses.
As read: 6.5 (mm)
